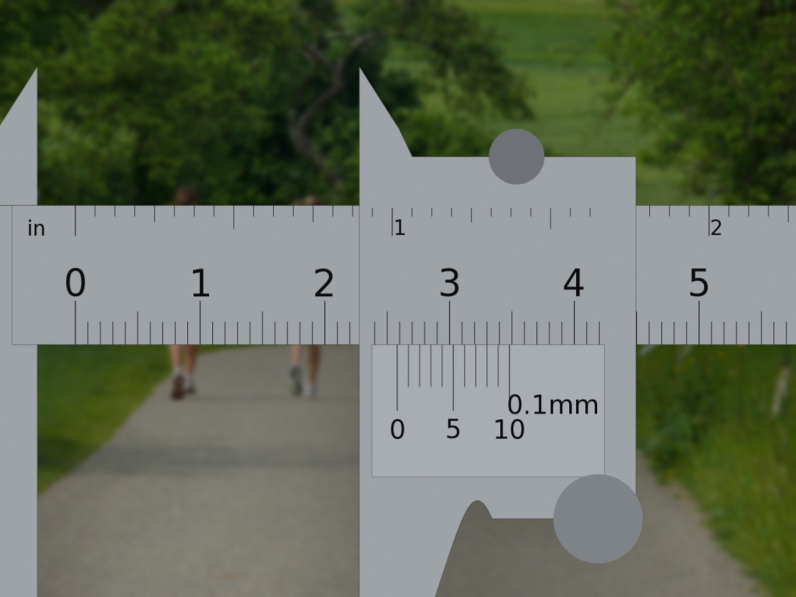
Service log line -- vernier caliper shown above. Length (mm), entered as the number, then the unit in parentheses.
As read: 25.8 (mm)
